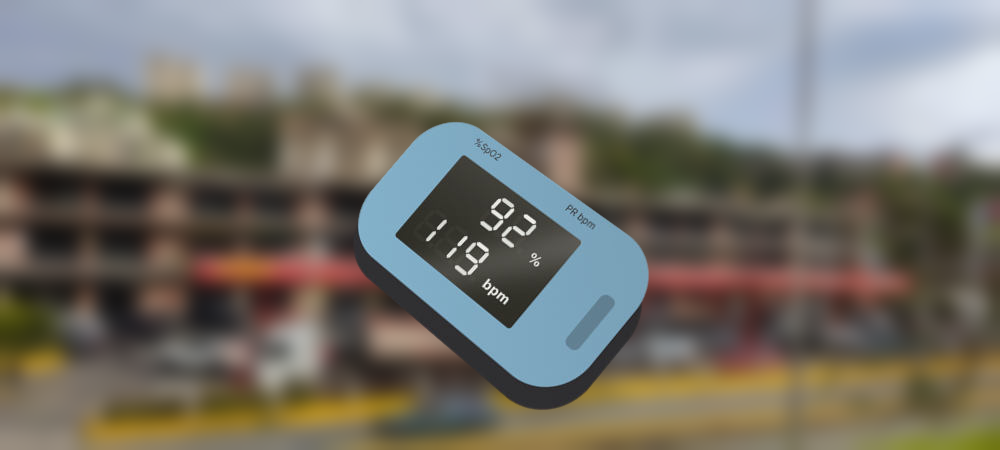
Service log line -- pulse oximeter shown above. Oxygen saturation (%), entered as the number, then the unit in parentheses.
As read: 92 (%)
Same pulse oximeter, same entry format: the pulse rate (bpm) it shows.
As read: 119 (bpm)
